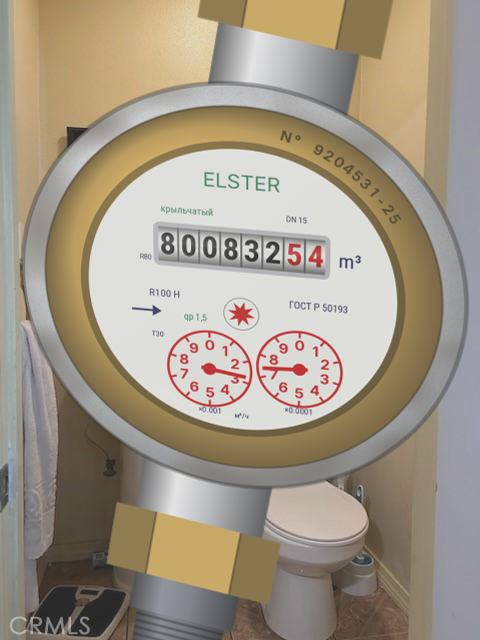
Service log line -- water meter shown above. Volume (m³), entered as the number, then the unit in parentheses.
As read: 800832.5427 (m³)
